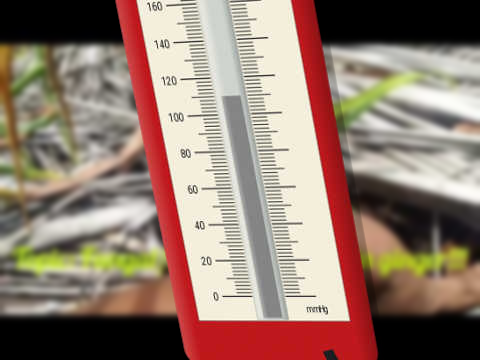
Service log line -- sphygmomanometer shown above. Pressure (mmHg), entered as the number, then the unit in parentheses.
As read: 110 (mmHg)
